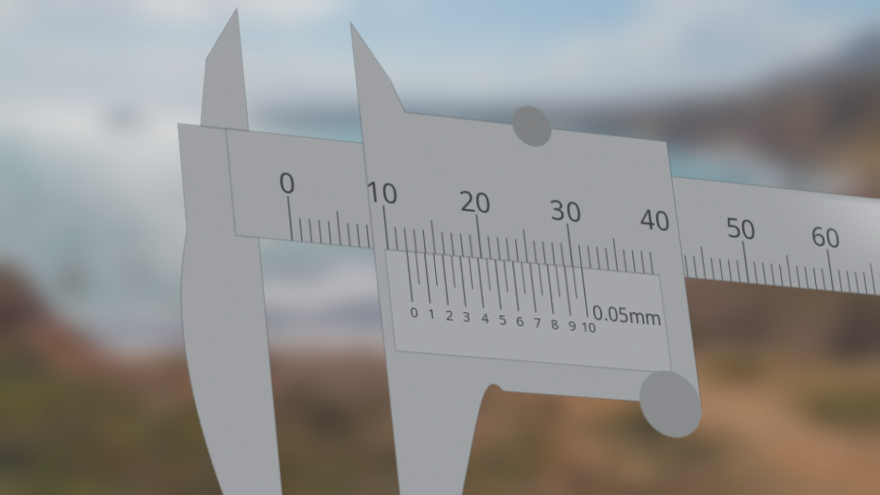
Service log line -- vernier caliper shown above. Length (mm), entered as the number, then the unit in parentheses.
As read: 12.0 (mm)
